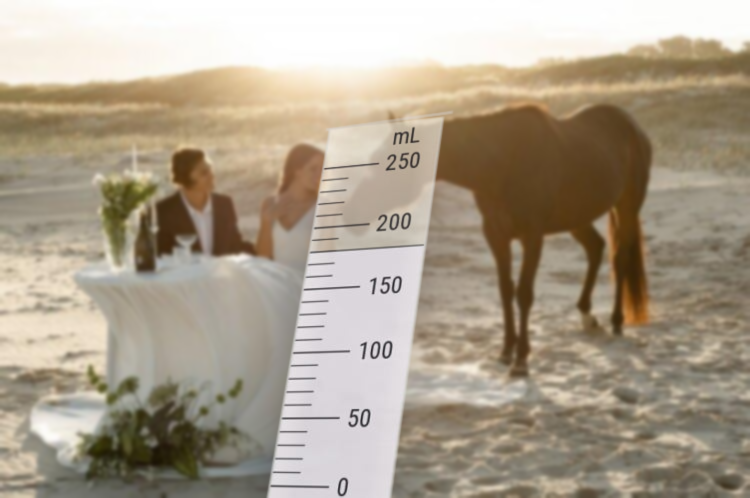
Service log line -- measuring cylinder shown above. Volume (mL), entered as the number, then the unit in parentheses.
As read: 180 (mL)
